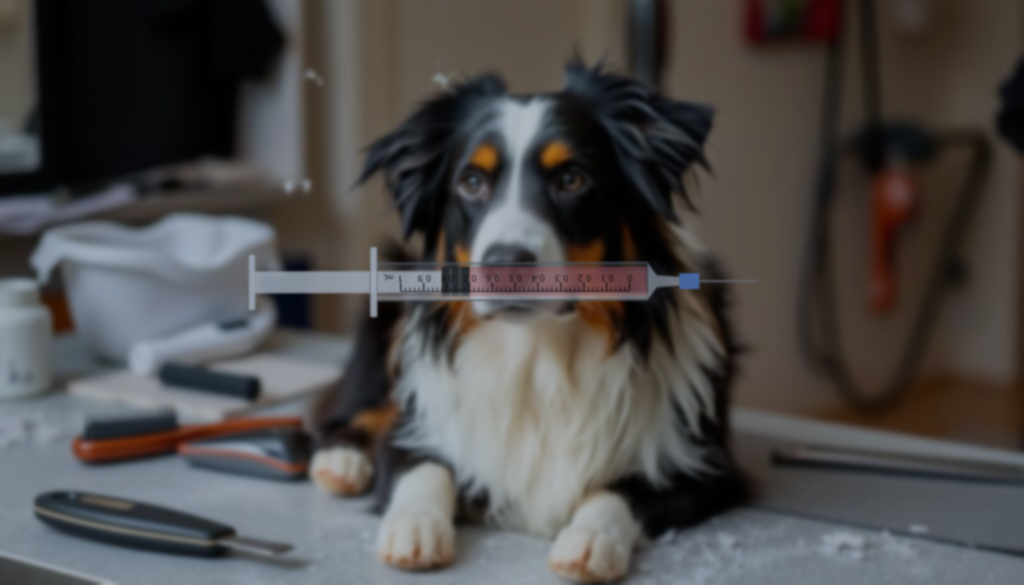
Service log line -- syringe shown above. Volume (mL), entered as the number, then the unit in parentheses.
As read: 0.7 (mL)
